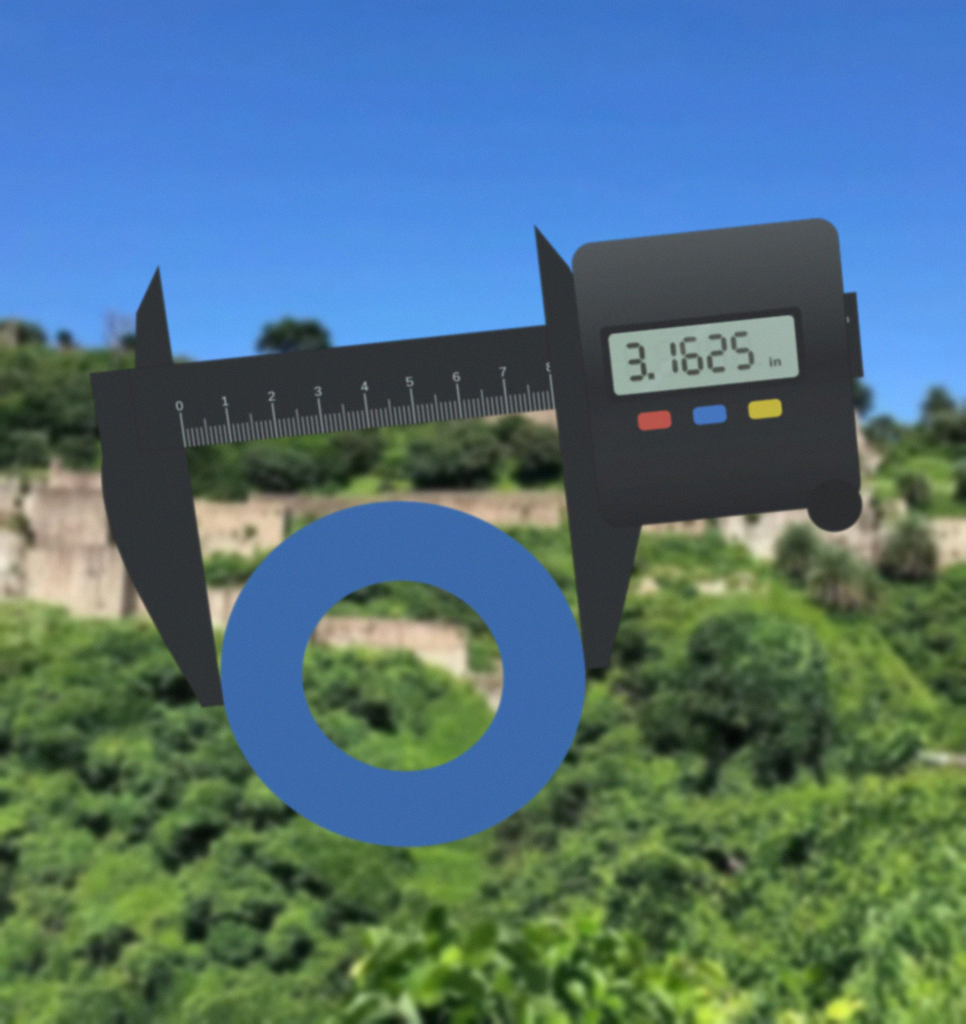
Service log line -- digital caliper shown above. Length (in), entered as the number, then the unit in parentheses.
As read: 3.1625 (in)
